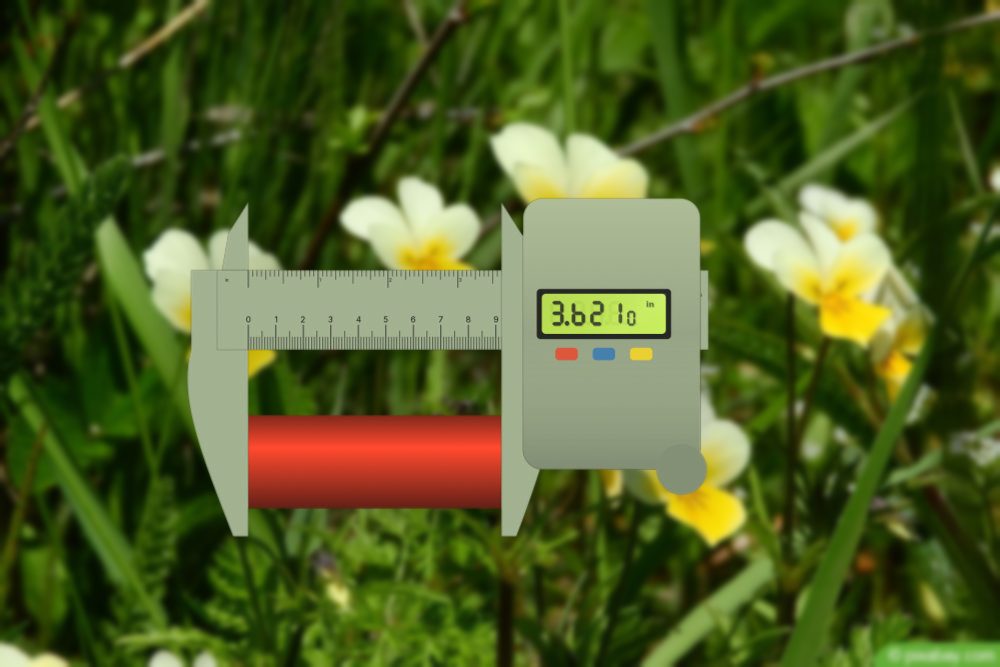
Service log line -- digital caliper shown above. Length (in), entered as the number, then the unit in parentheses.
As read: 3.6210 (in)
